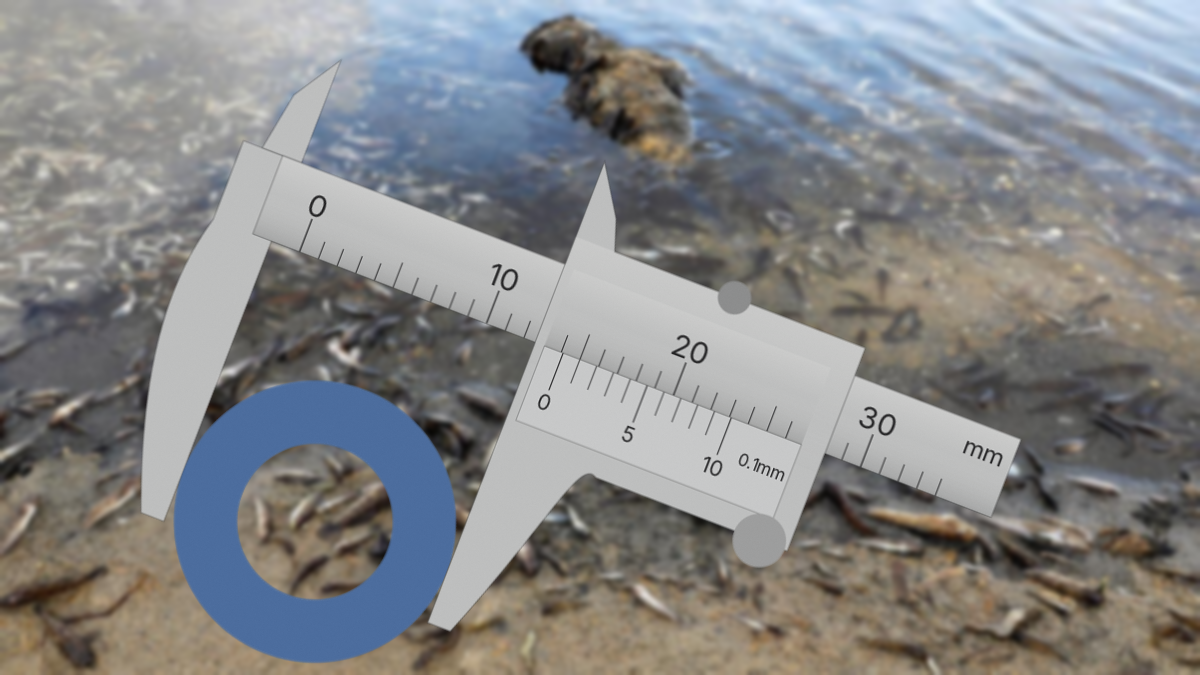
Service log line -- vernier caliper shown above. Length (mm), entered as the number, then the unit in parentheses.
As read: 14.1 (mm)
